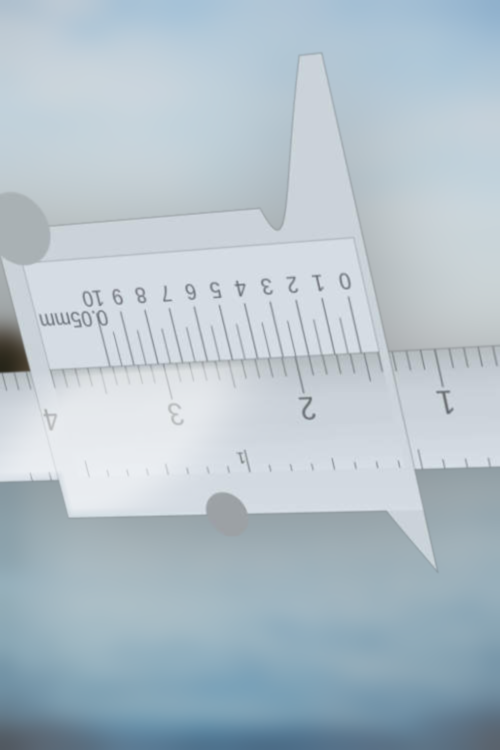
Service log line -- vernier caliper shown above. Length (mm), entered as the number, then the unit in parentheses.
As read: 15.2 (mm)
